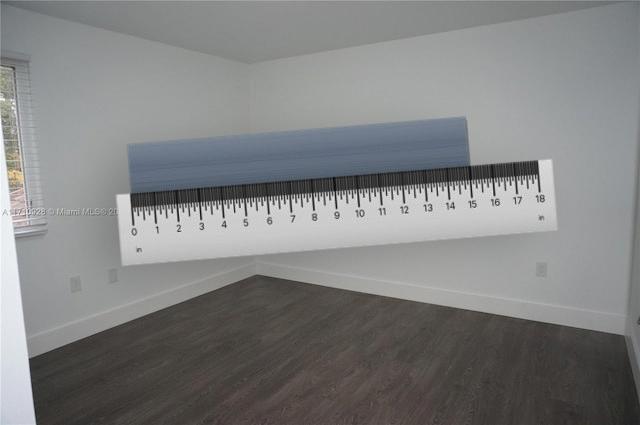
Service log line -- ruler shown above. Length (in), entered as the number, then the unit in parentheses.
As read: 15 (in)
